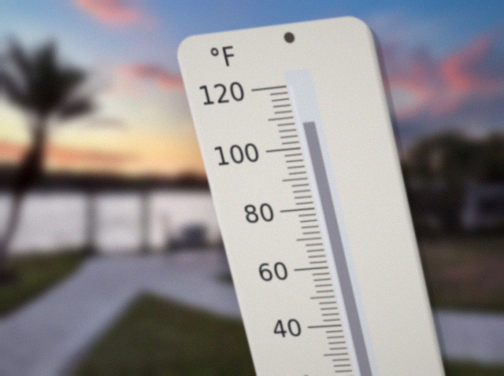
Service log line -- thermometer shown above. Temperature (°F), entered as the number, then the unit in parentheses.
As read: 108 (°F)
